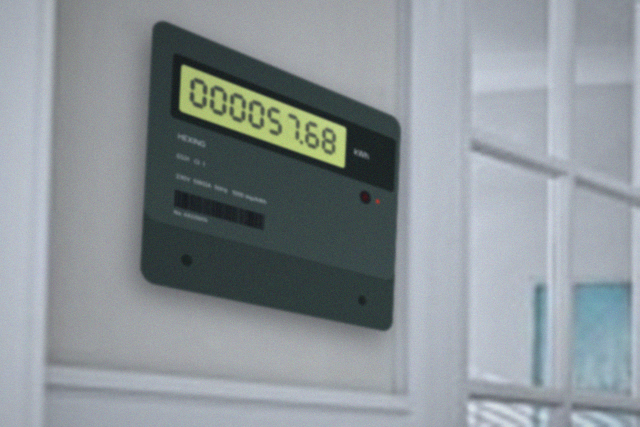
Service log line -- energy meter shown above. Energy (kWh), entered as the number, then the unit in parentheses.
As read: 57.68 (kWh)
